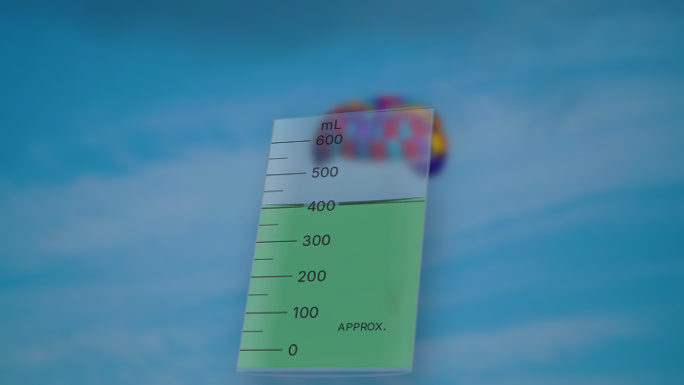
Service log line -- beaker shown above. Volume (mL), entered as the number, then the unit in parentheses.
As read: 400 (mL)
